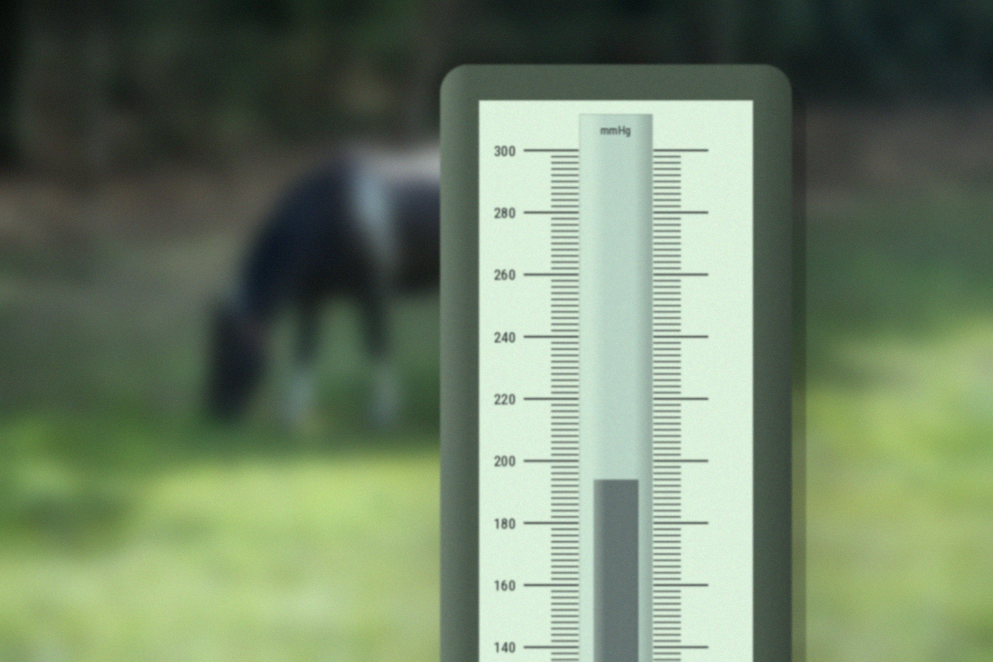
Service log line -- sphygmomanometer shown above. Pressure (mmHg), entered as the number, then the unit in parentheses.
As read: 194 (mmHg)
